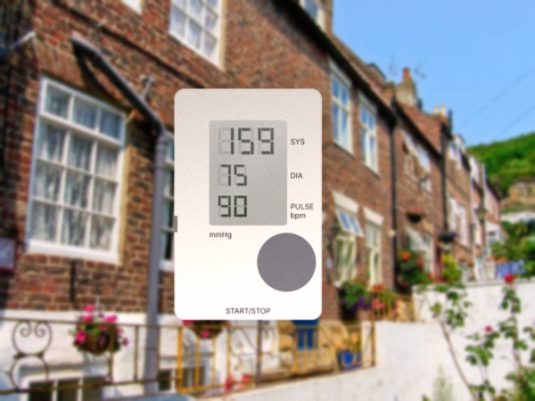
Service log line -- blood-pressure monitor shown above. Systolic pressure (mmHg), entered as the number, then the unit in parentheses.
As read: 159 (mmHg)
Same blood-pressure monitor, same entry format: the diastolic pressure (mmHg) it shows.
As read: 75 (mmHg)
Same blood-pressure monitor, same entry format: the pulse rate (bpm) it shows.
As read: 90 (bpm)
